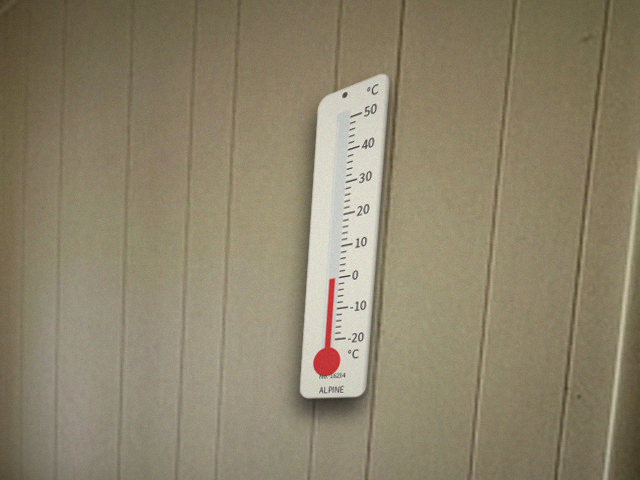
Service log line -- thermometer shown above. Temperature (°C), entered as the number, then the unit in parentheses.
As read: 0 (°C)
